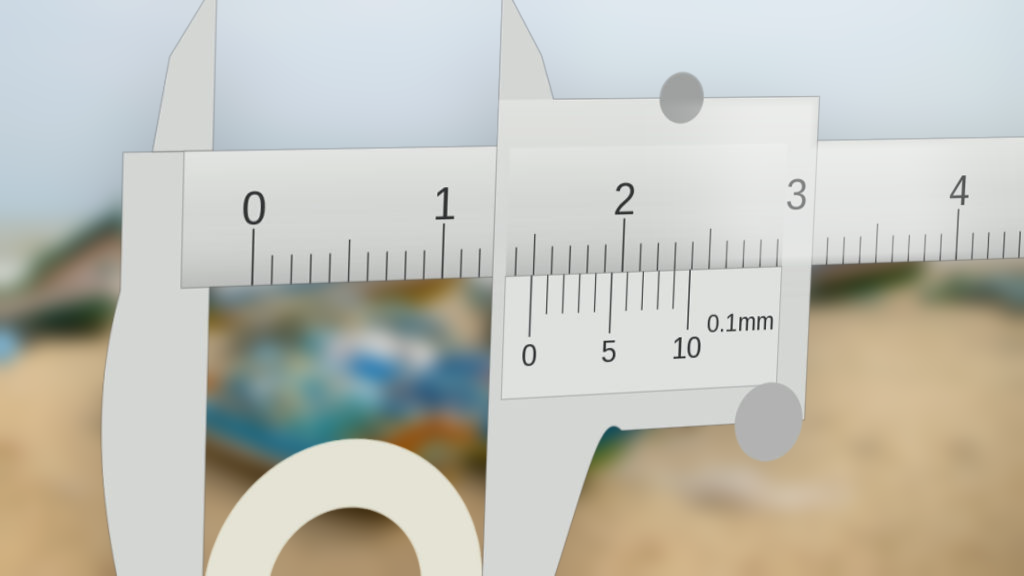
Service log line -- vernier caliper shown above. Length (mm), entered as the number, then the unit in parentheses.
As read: 14.9 (mm)
